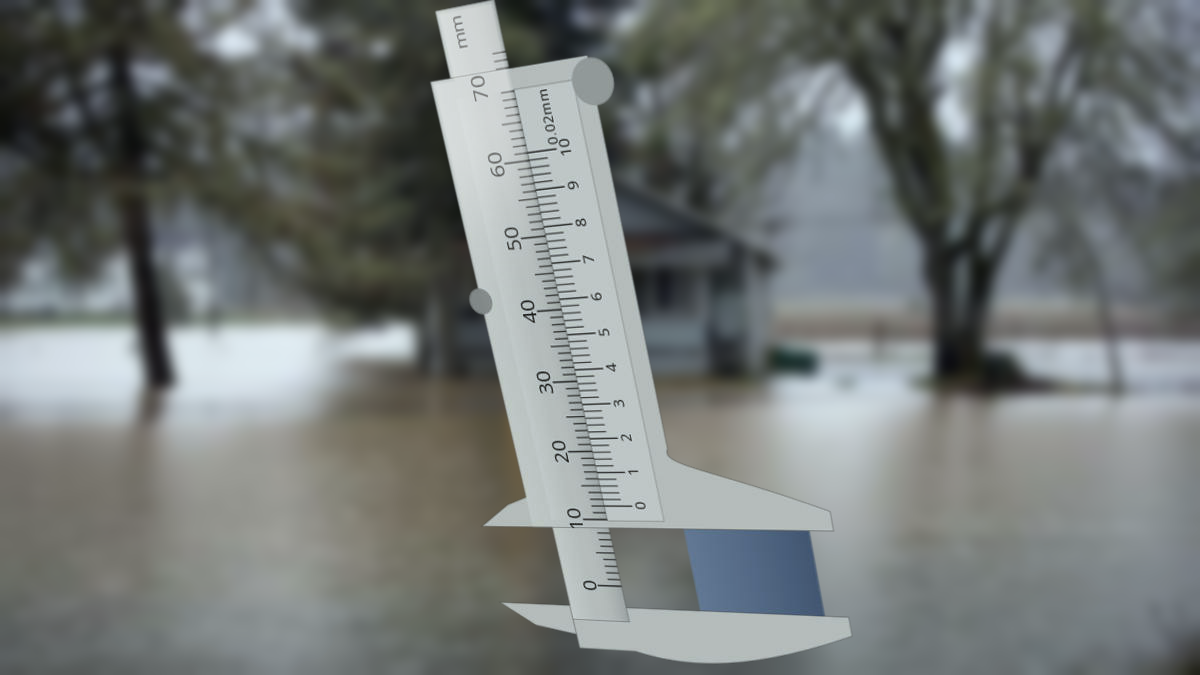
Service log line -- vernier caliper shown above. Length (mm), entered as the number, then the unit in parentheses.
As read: 12.0 (mm)
